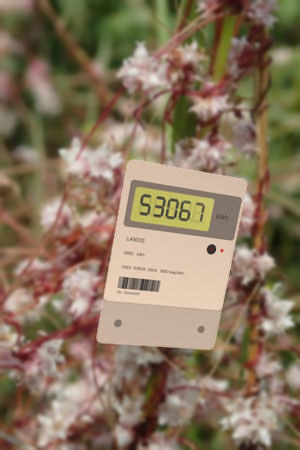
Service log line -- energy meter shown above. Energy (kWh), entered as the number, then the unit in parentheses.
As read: 53067 (kWh)
